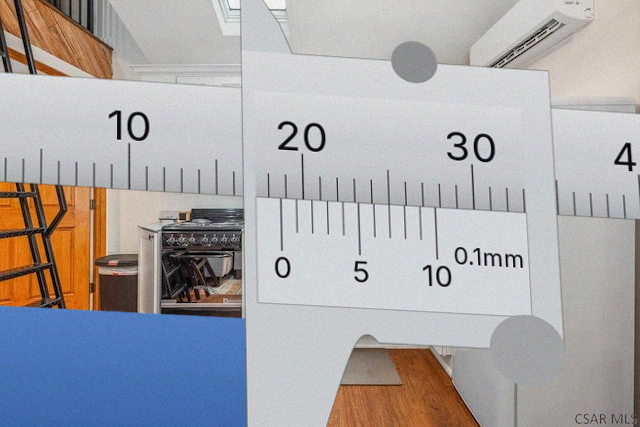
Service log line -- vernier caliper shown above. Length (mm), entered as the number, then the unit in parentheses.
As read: 18.7 (mm)
